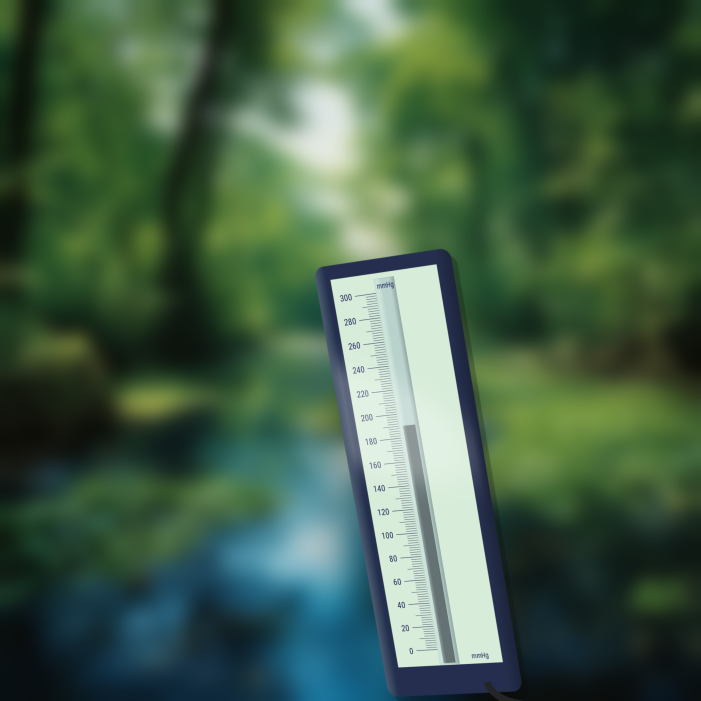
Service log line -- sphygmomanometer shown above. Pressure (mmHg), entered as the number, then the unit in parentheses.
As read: 190 (mmHg)
